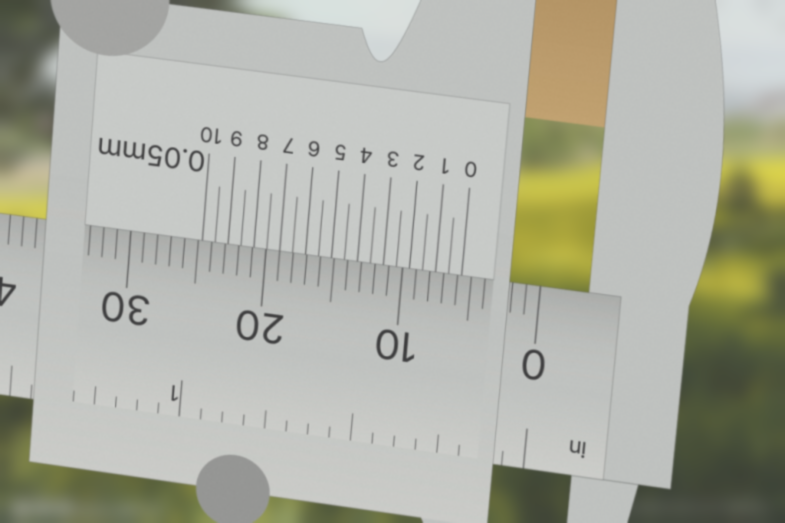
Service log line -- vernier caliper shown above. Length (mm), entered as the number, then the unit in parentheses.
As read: 5.7 (mm)
